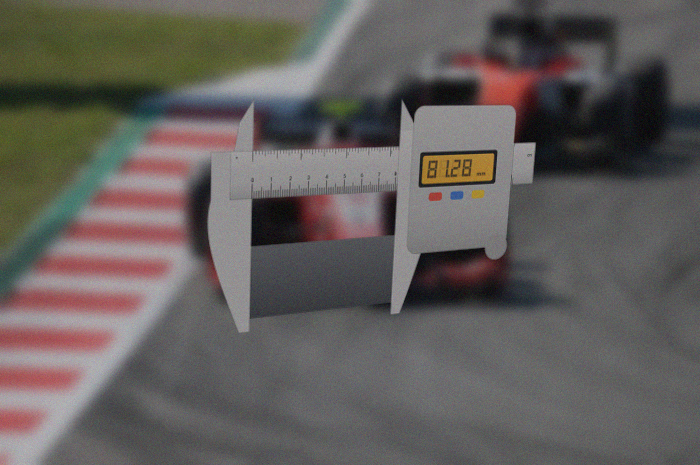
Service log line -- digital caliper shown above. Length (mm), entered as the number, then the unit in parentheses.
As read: 81.28 (mm)
